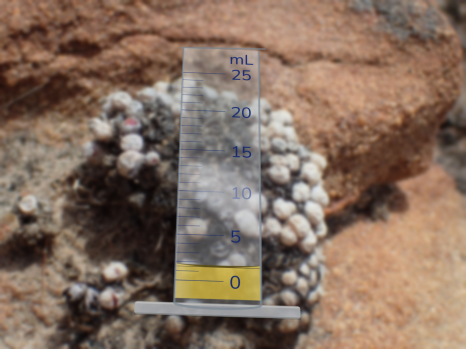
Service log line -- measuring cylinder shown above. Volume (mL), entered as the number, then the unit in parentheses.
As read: 1.5 (mL)
